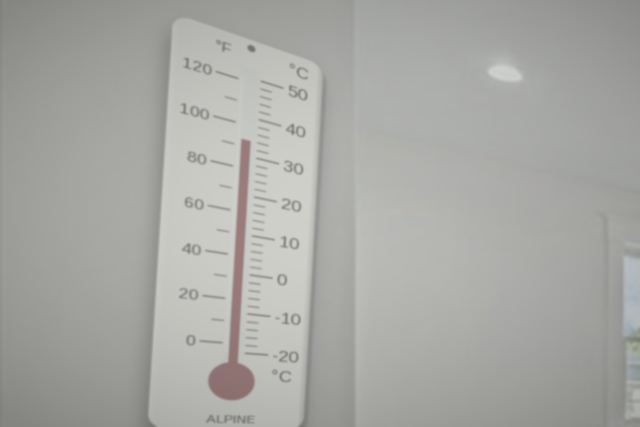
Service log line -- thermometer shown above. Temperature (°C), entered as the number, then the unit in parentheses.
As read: 34 (°C)
